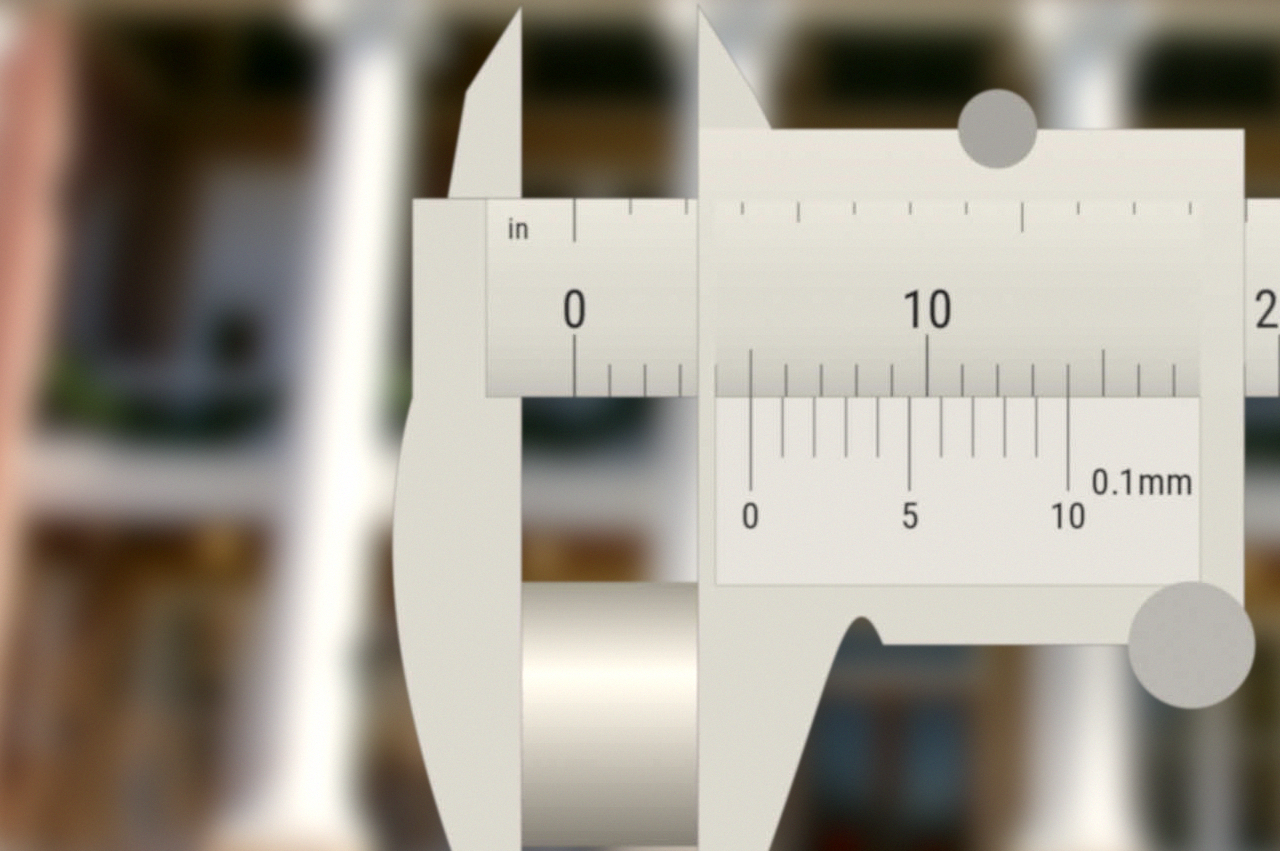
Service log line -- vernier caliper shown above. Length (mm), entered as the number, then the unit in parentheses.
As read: 5.0 (mm)
